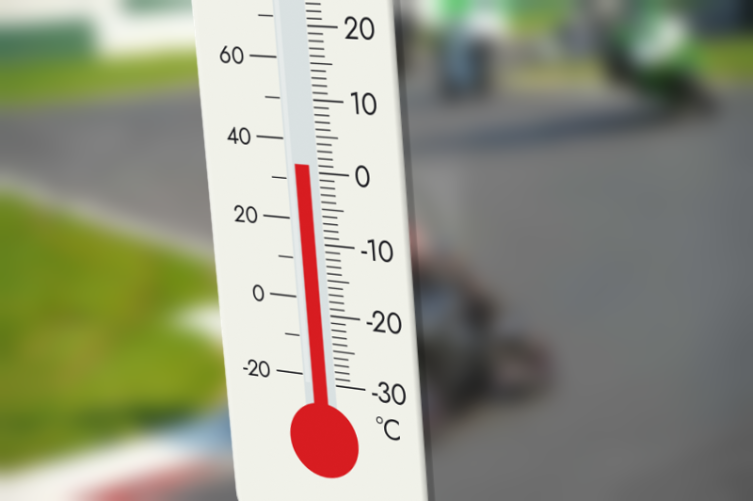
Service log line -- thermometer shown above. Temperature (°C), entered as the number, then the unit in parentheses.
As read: 1 (°C)
